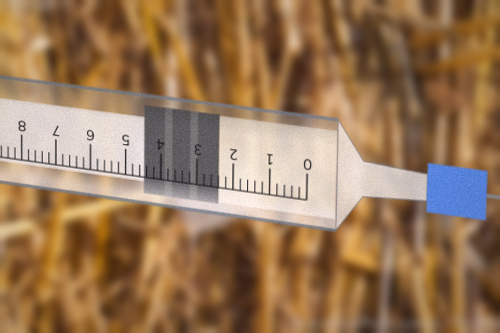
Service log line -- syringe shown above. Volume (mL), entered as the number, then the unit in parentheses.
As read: 2.4 (mL)
